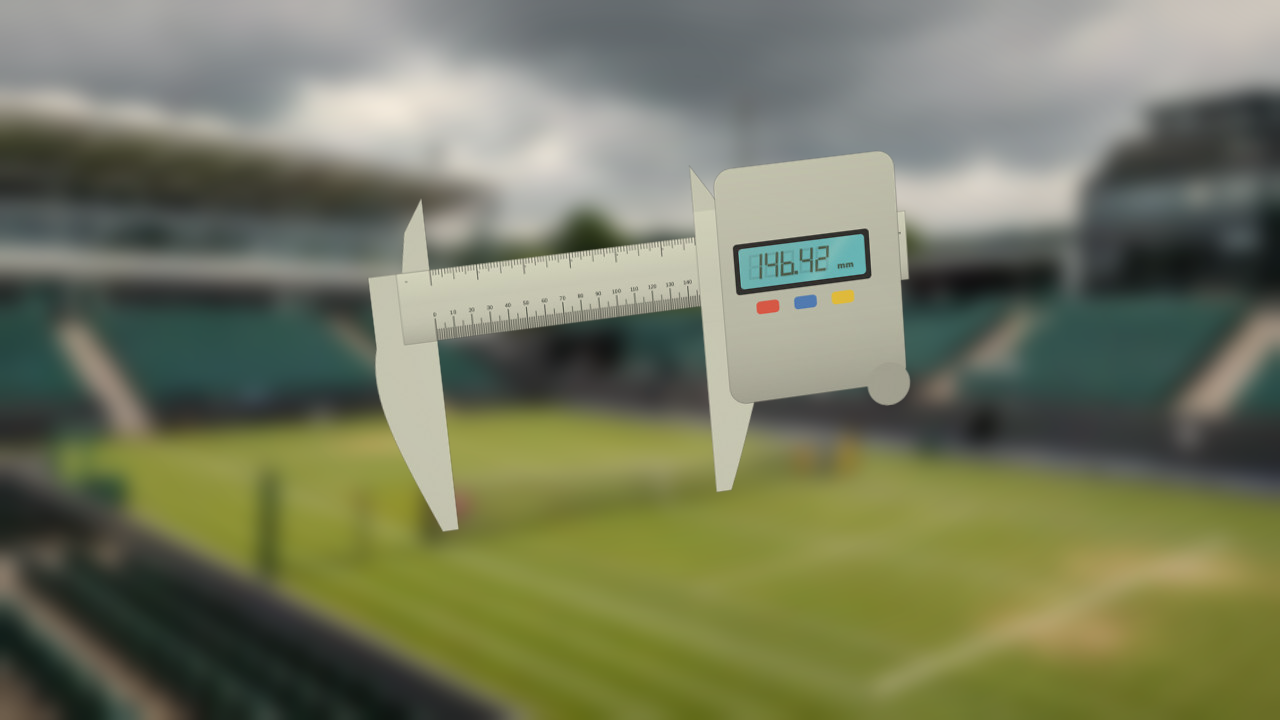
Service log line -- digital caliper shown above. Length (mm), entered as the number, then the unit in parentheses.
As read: 146.42 (mm)
